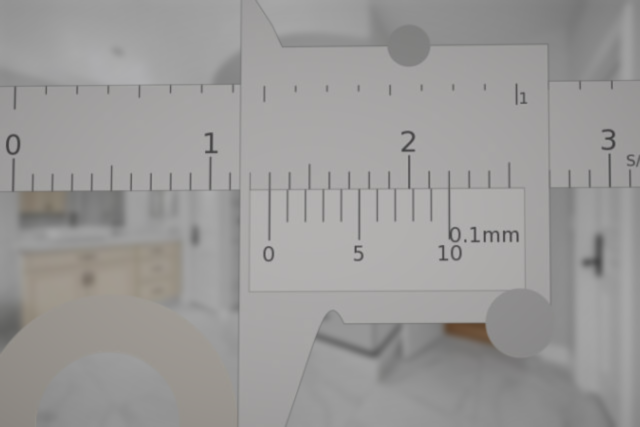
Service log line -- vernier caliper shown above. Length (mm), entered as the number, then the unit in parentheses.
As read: 13.0 (mm)
